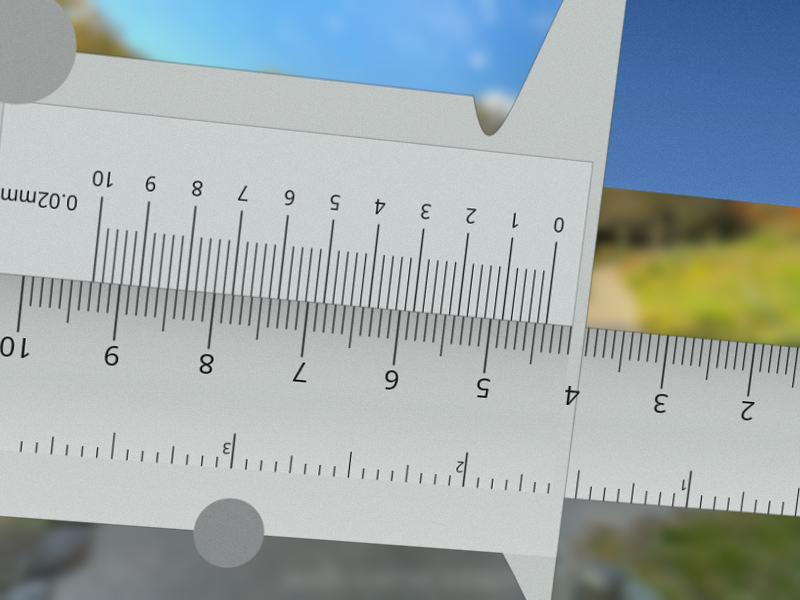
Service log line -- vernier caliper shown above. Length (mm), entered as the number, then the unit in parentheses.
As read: 43.8 (mm)
